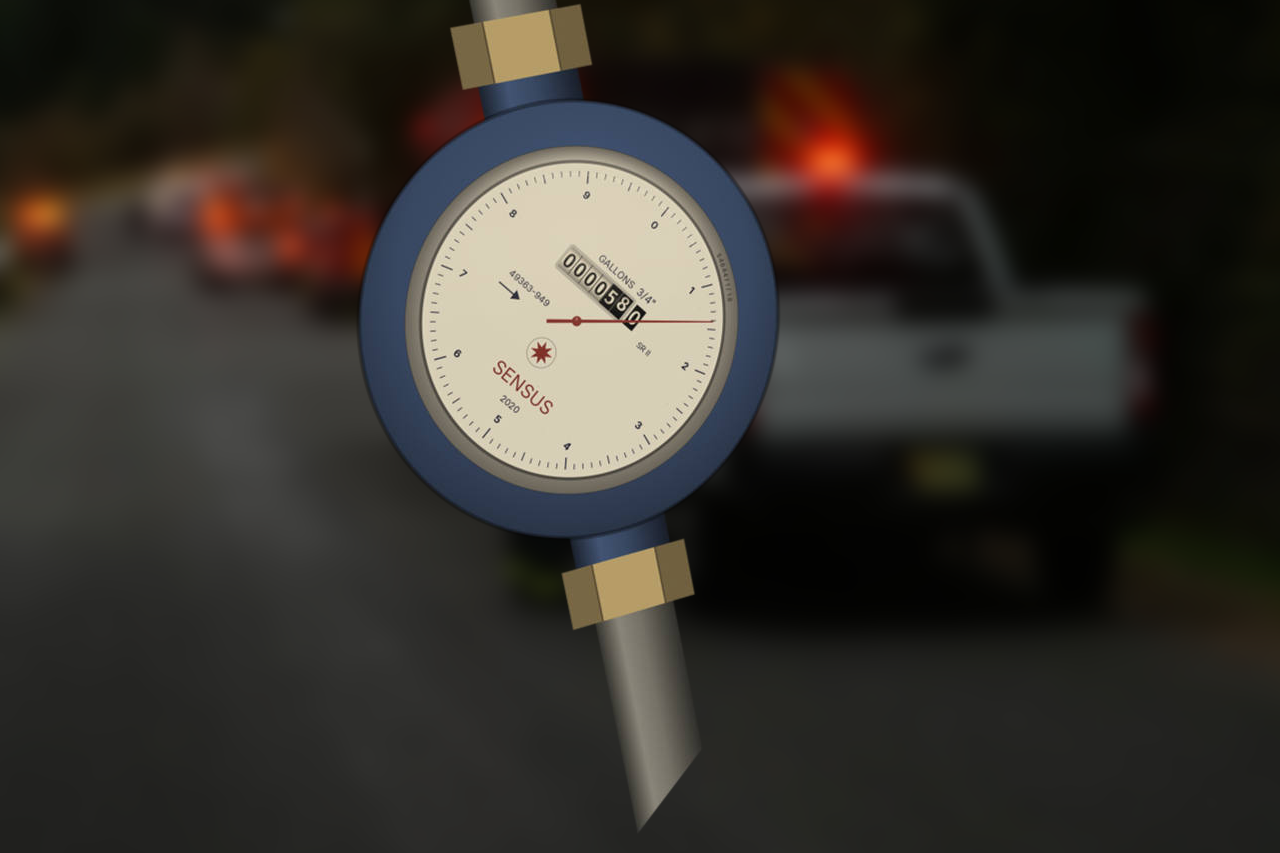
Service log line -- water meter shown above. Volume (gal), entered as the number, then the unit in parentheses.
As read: 581.4 (gal)
